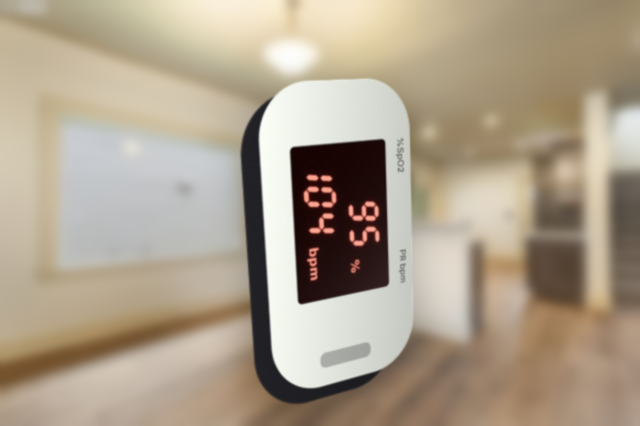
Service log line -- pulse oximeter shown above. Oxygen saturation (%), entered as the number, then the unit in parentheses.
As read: 95 (%)
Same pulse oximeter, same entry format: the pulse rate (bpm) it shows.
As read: 104 (bpm)
